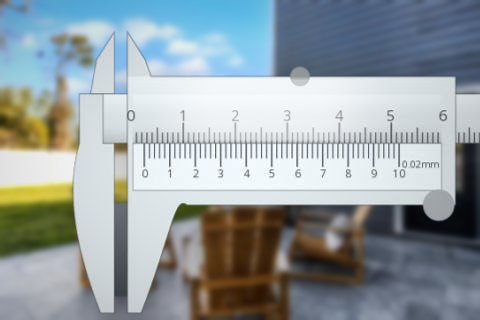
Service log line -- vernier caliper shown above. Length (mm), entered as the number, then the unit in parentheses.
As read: 2.5 (mm)
